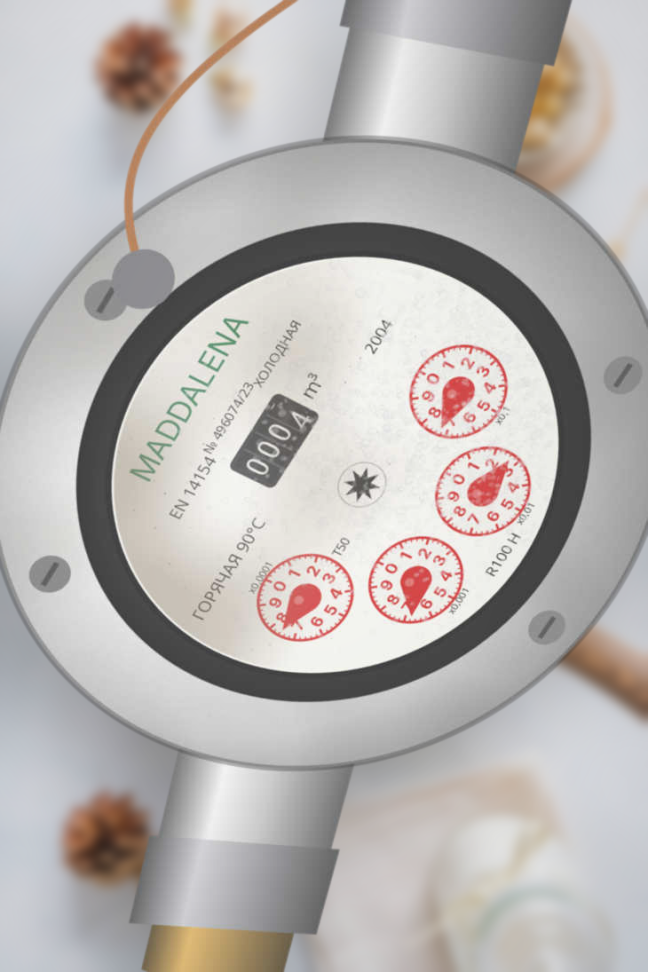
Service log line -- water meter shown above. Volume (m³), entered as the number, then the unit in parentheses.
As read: 3.7267 (m³)
